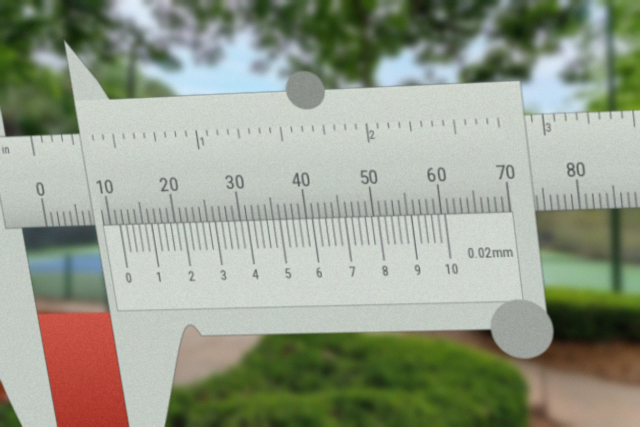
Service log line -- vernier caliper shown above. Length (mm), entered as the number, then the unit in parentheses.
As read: 11.5 (mm)
